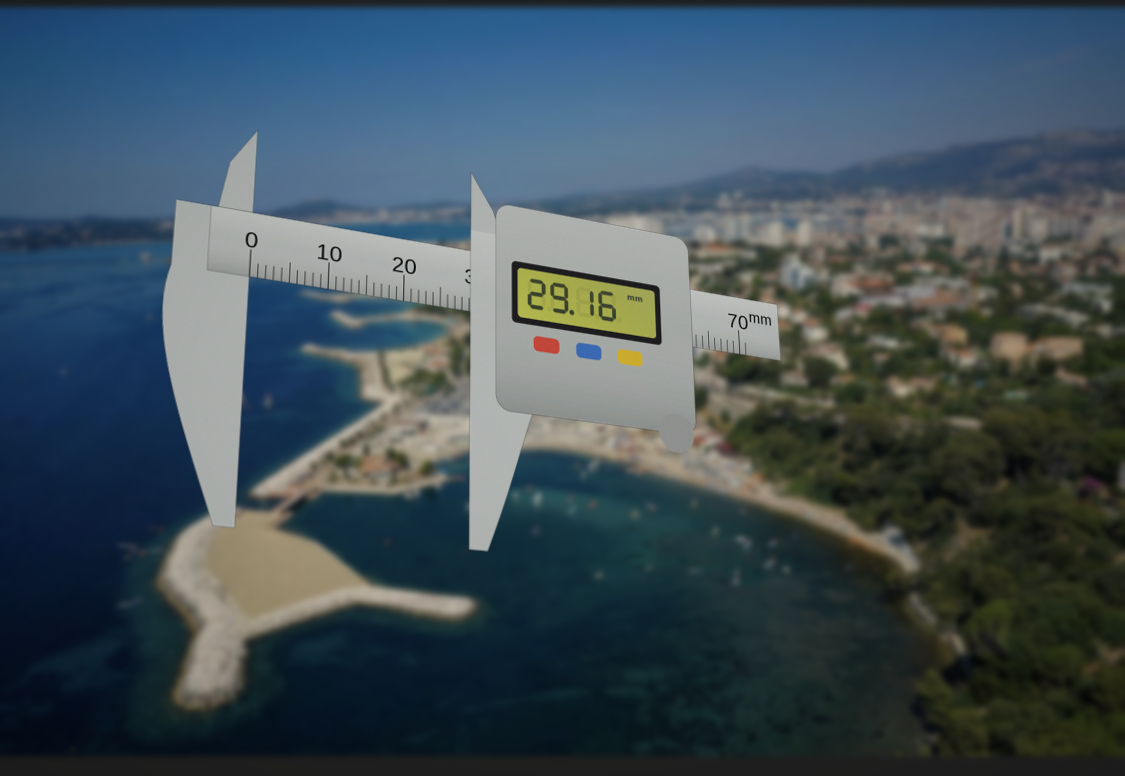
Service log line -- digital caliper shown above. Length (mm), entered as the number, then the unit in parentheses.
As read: 29.16 (mm)
